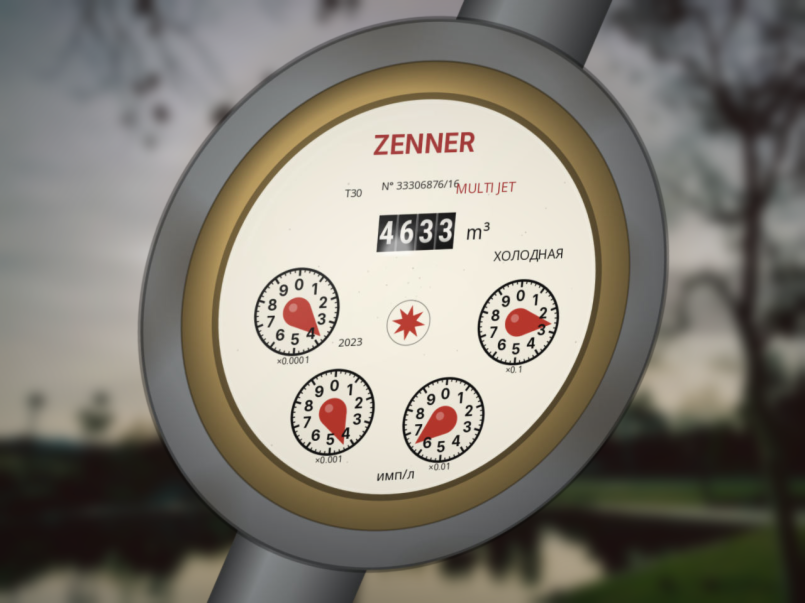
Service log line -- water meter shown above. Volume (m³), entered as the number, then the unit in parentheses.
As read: 4633.2643 (m³)
